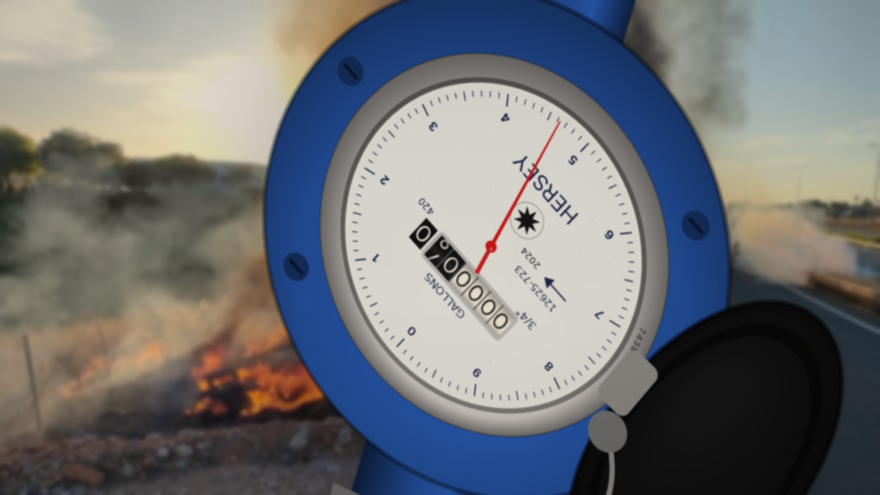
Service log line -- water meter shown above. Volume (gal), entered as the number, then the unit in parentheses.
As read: 74.6 (gal)
